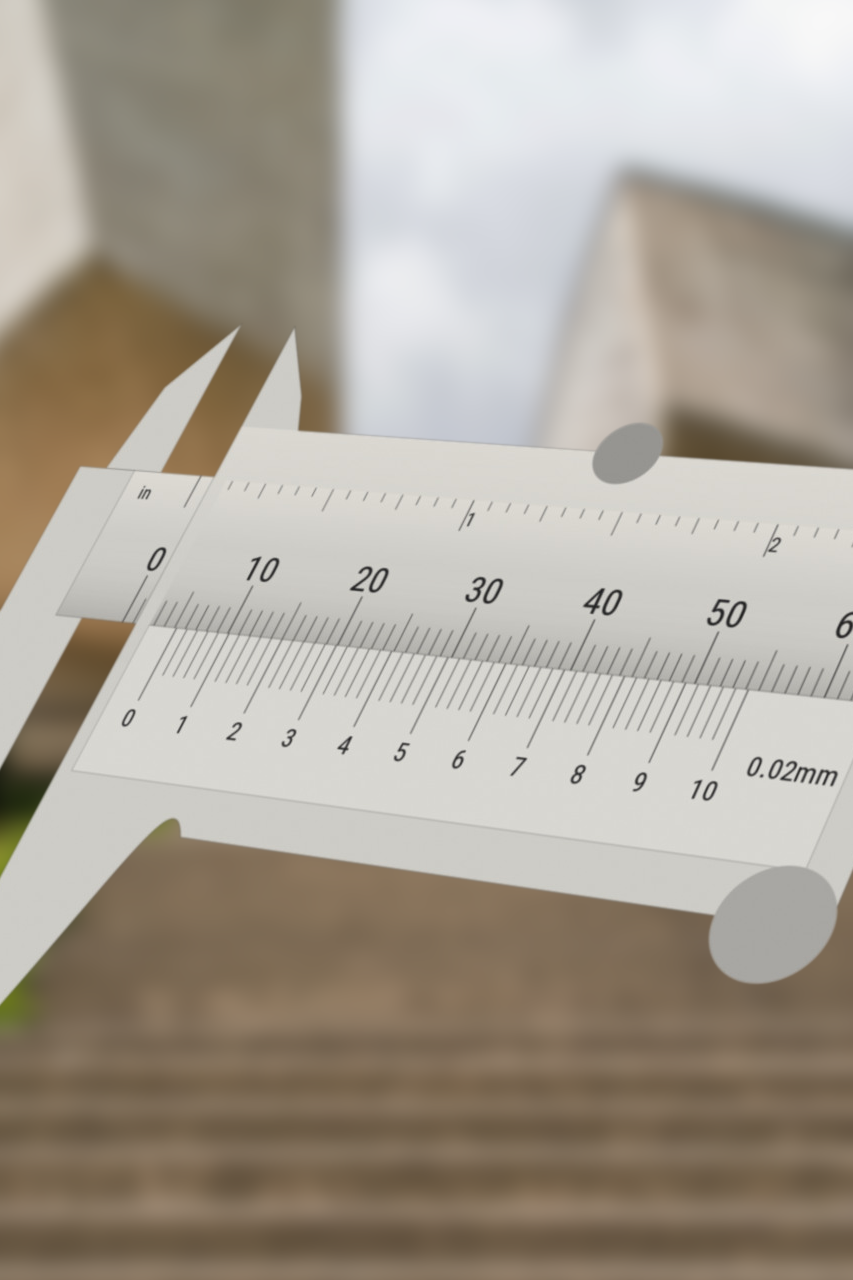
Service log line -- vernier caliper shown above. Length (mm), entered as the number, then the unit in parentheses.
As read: 5.2 (mm)
